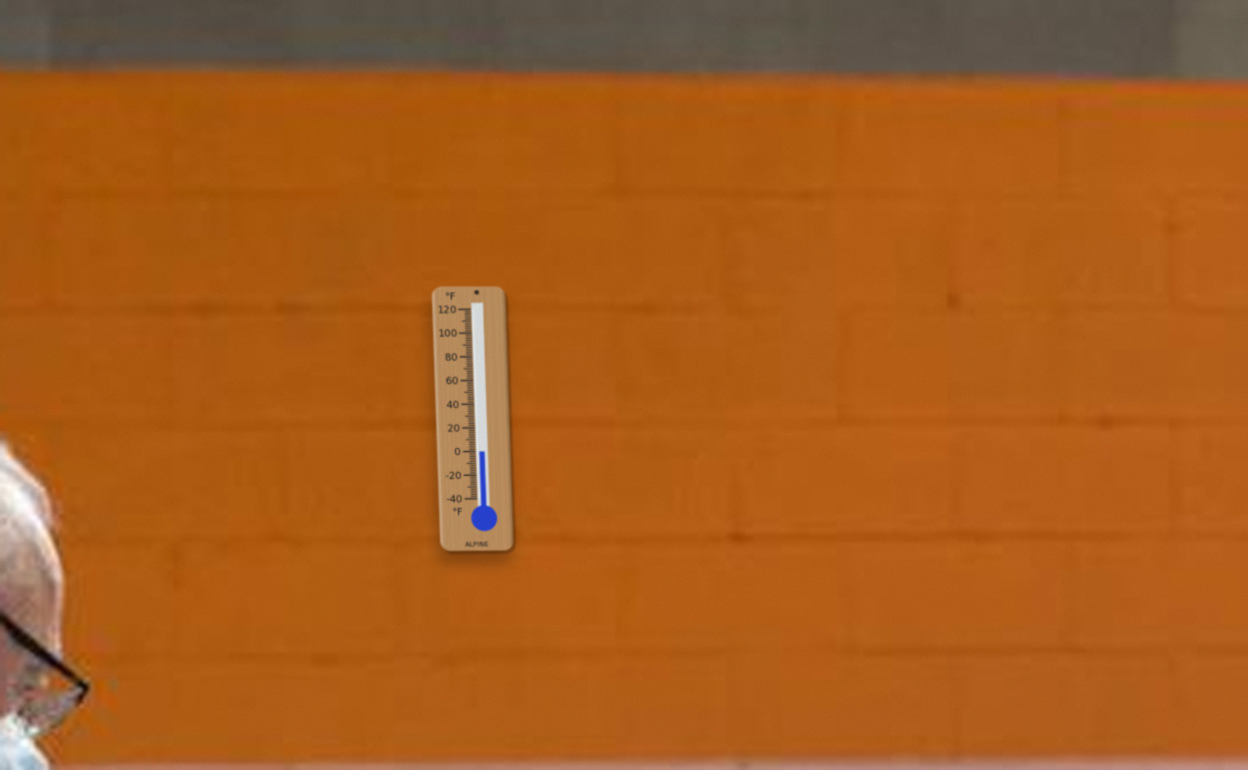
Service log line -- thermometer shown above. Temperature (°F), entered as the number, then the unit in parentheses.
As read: 0 (°F)
